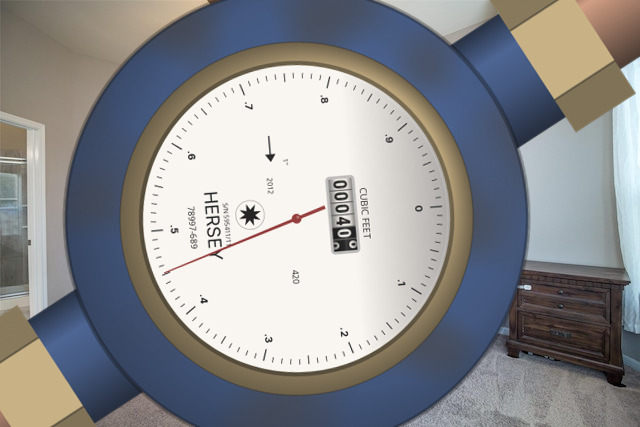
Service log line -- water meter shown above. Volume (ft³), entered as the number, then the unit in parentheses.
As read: 408.45 (ft³)
